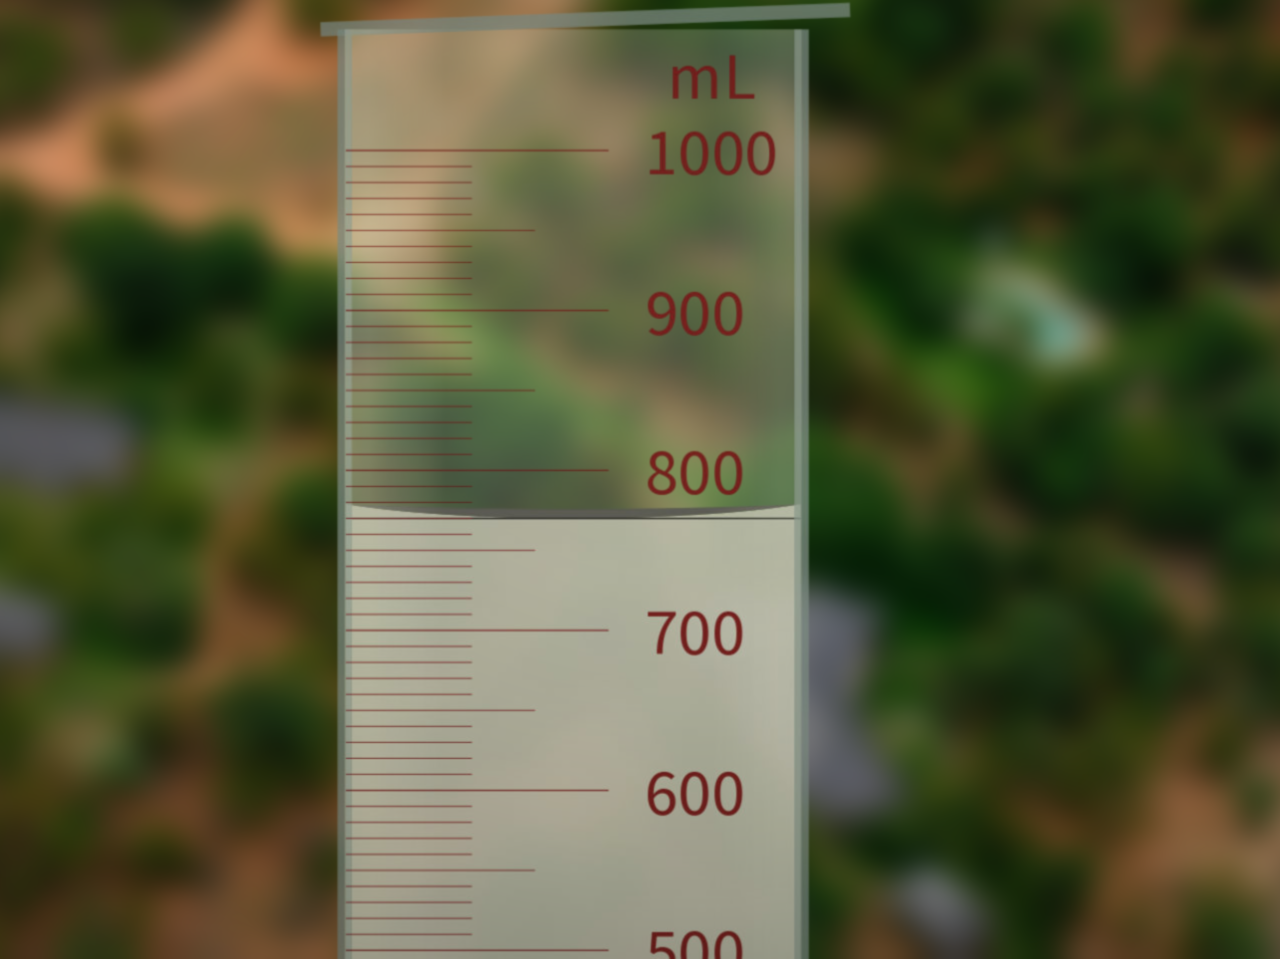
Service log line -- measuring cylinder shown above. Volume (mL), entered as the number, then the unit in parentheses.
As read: 770 (mL)
